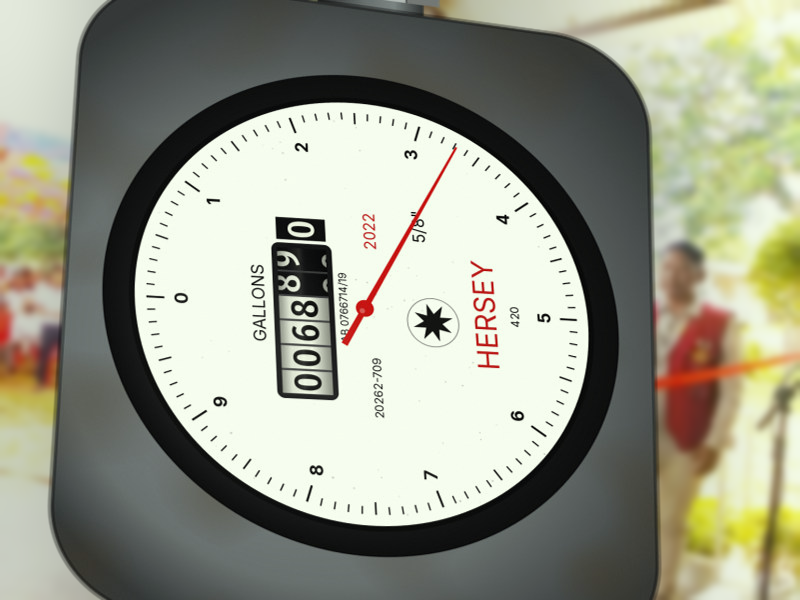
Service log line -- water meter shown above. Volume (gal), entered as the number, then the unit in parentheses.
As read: 68893.3 (gal)
